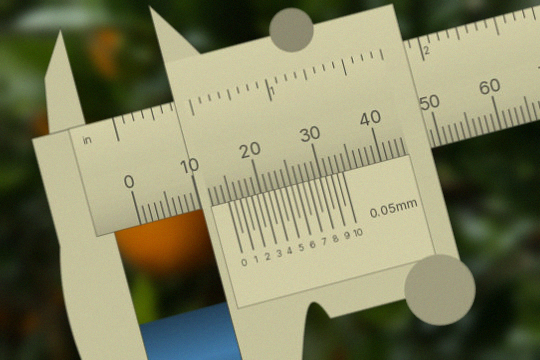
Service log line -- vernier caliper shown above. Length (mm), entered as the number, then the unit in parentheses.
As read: 14.6 (mm)
